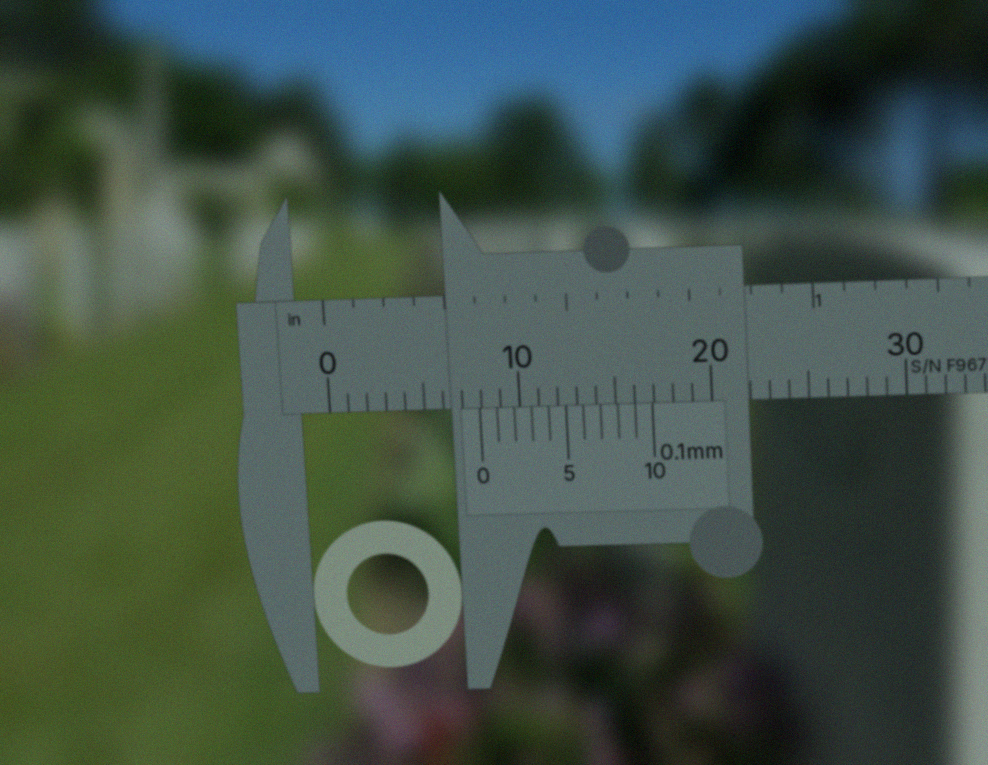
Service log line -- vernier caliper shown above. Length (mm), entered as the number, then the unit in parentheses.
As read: 7.9 (mm)
